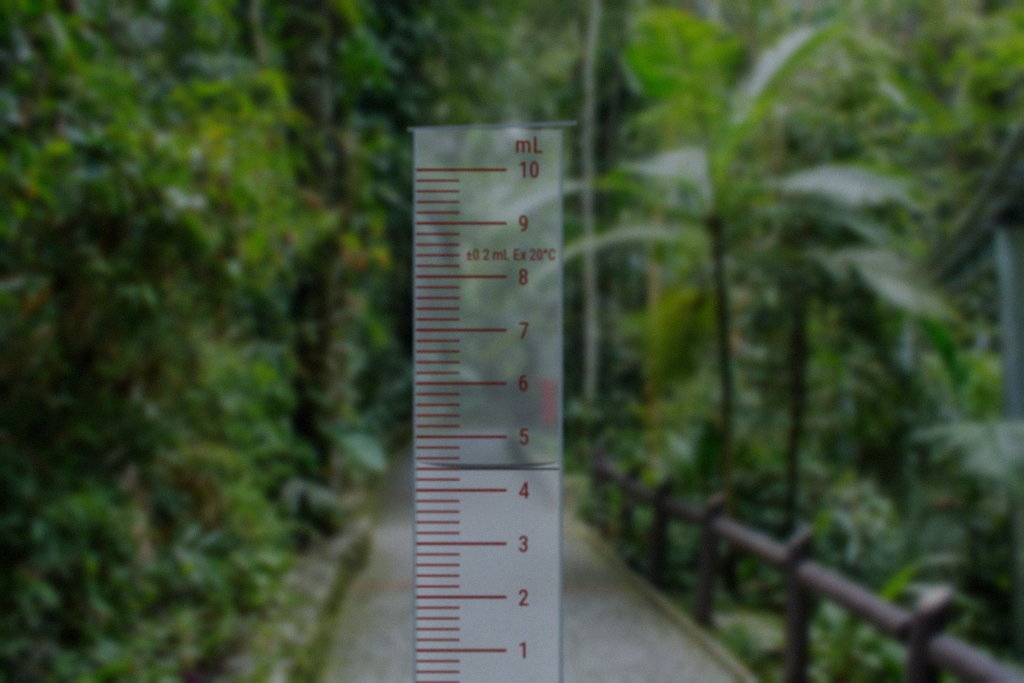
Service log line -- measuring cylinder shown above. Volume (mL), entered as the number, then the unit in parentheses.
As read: 4.4 (mL)
